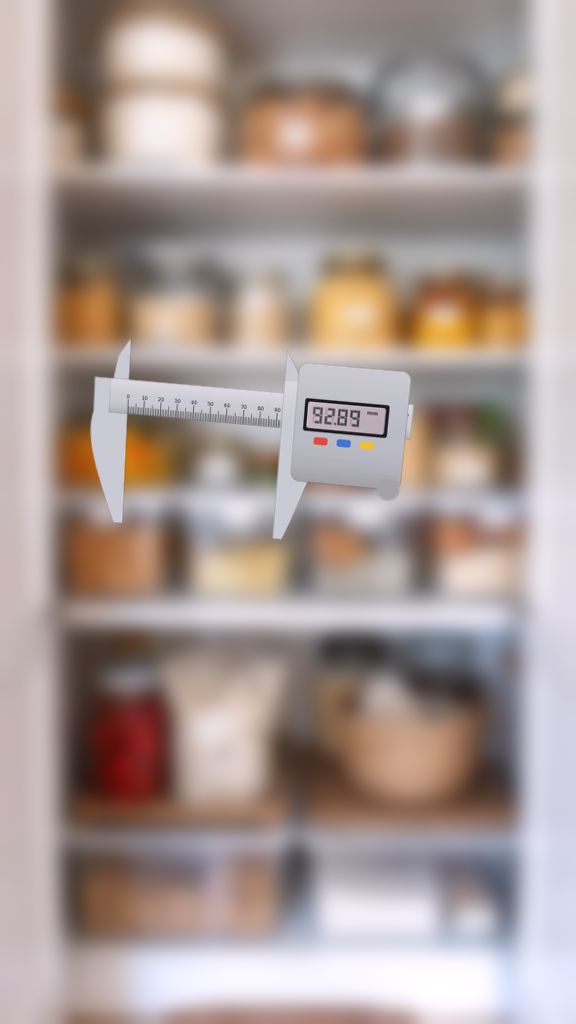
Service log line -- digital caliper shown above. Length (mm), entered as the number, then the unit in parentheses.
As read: 92.89 (mm)
